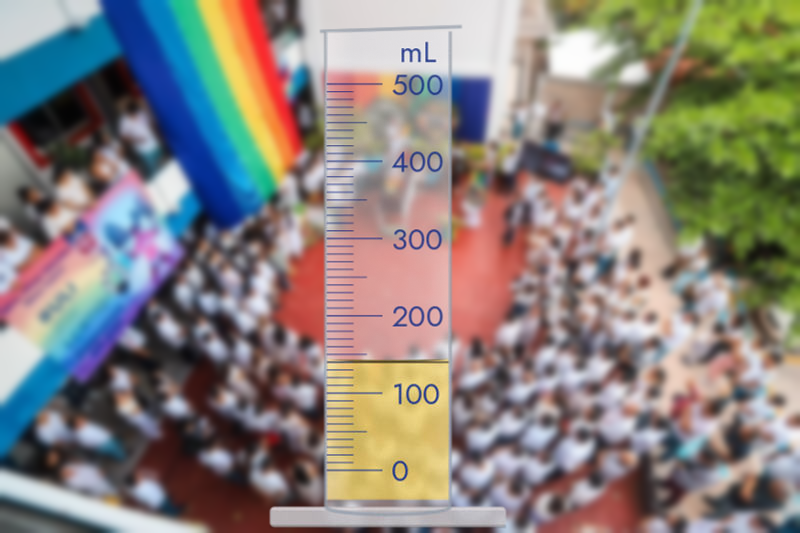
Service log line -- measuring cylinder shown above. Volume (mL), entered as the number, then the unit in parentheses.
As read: 140 (mL)
